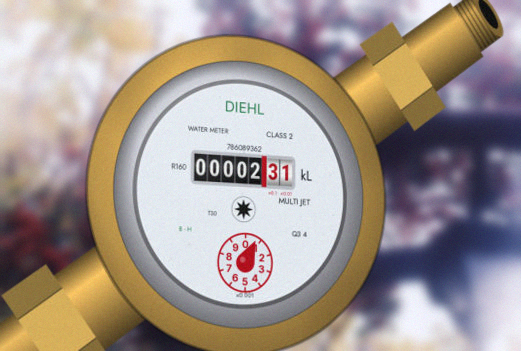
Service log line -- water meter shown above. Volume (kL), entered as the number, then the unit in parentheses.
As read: 2.310 (kL)
